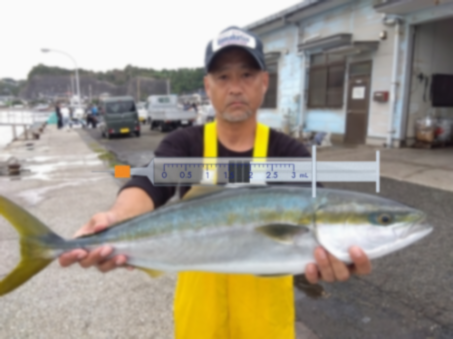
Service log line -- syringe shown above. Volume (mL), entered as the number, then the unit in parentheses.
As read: 1.5 (mL)
